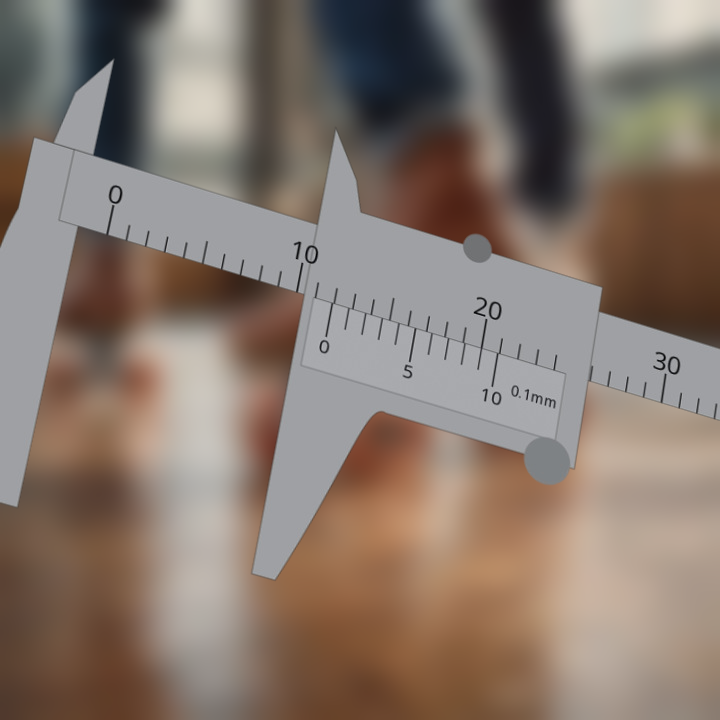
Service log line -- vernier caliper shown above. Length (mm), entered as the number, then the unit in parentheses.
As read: 11.9 (mm)
